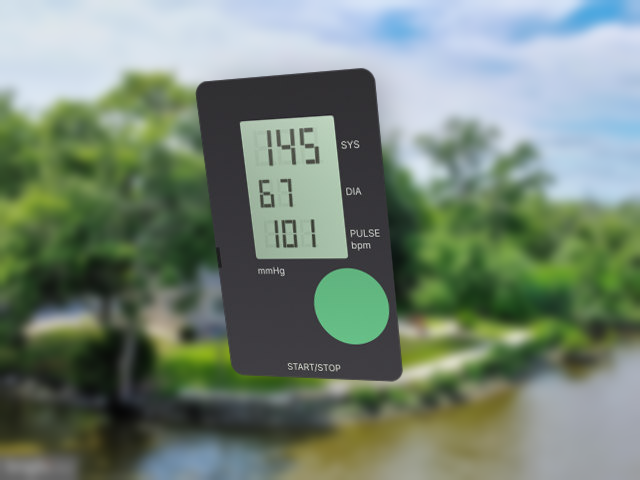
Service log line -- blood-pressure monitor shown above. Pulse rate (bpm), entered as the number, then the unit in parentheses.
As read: 101 (bpm)
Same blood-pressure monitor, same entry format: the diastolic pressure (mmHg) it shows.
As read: 67 (mmHg)
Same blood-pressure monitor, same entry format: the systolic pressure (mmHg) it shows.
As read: 145 (mmHg)
